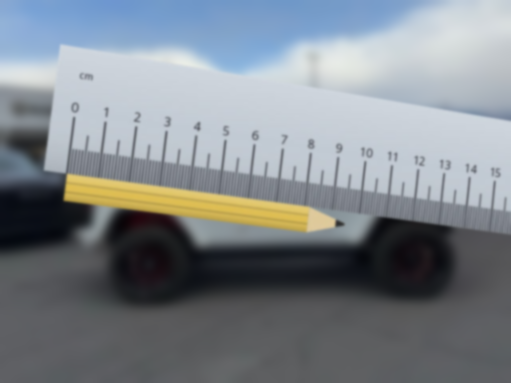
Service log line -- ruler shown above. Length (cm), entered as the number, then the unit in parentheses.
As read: 9.5 (cm)
